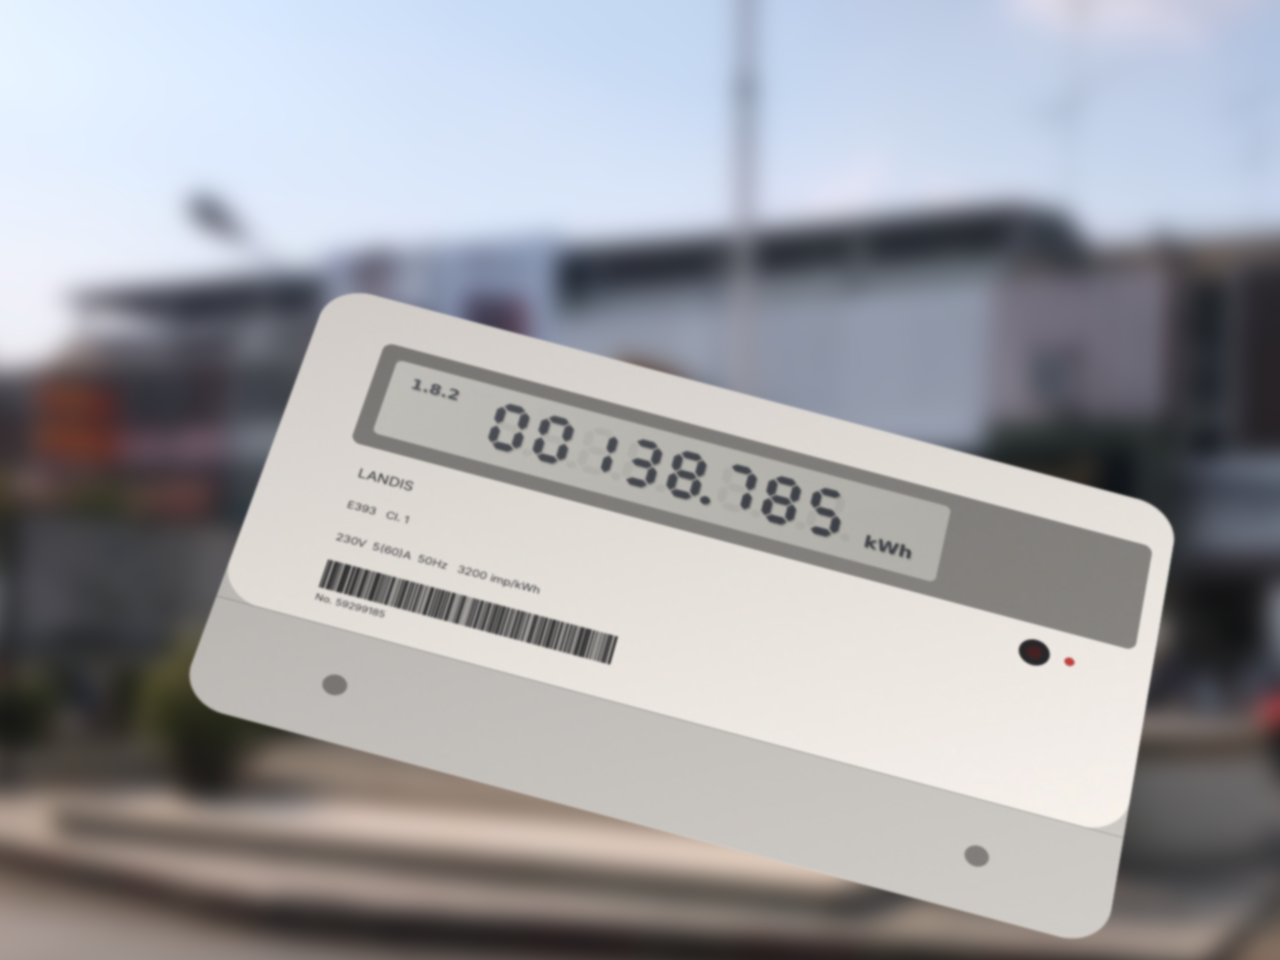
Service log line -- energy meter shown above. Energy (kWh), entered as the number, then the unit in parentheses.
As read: 138.785 (kWh)
